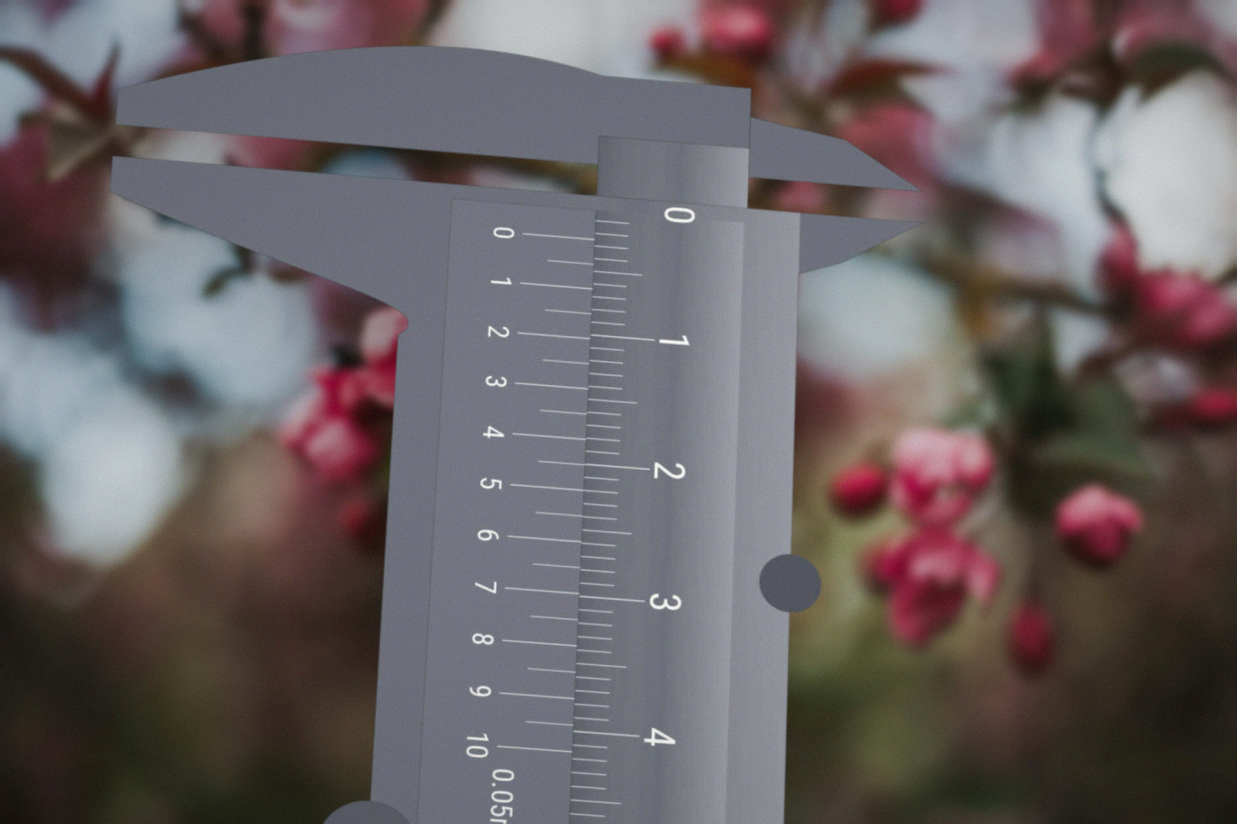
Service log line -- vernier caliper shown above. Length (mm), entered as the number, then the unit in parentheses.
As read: 2.5 (mm)
